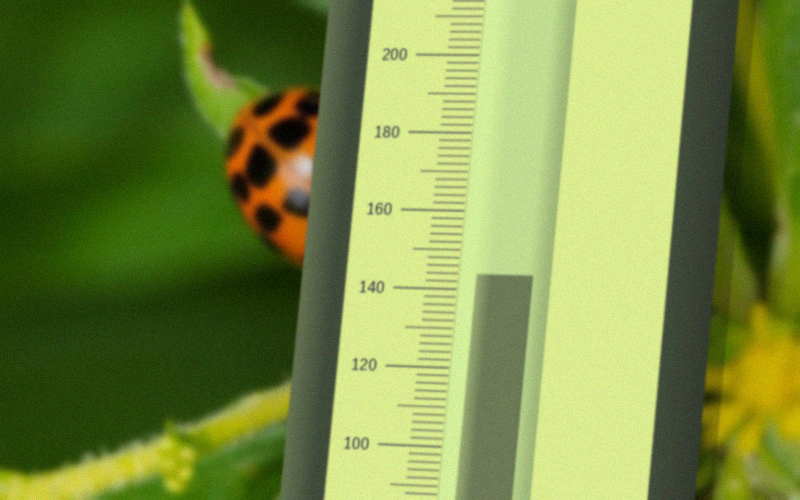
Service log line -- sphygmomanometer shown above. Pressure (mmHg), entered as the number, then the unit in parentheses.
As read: 144 (mmHg)
